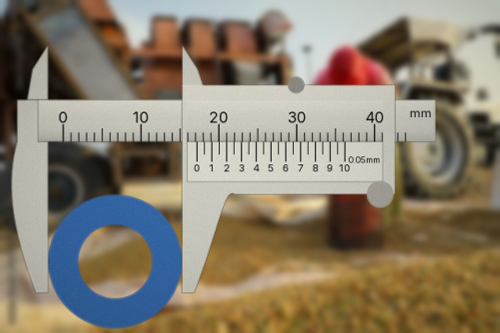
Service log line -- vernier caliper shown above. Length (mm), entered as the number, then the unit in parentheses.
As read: 17.2 (mm)
